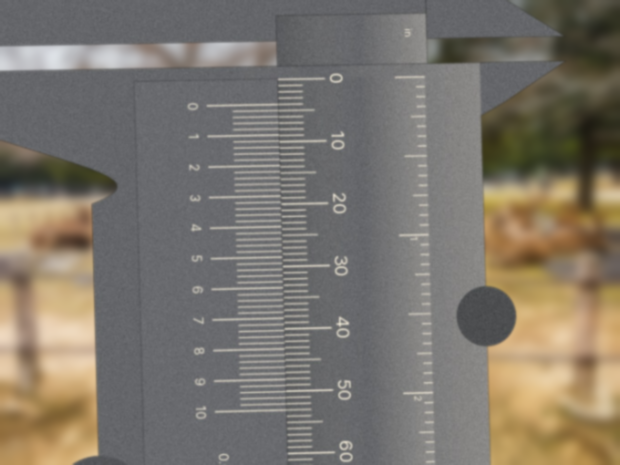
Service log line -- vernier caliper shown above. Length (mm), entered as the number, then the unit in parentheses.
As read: 4.0 (mm)
